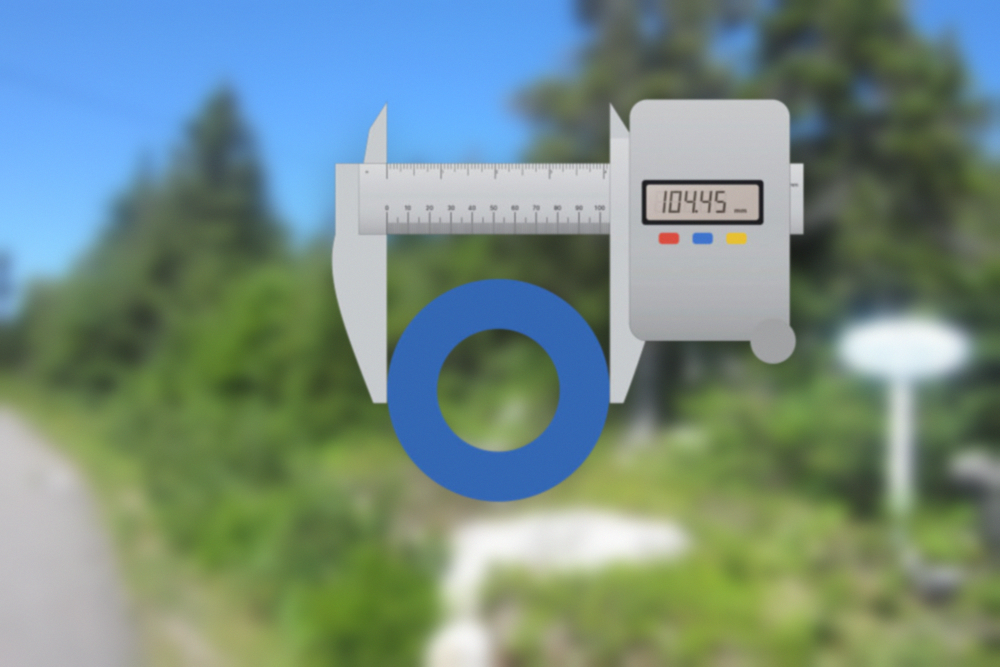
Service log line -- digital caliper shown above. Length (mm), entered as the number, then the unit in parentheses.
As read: 104.45 (mm)
